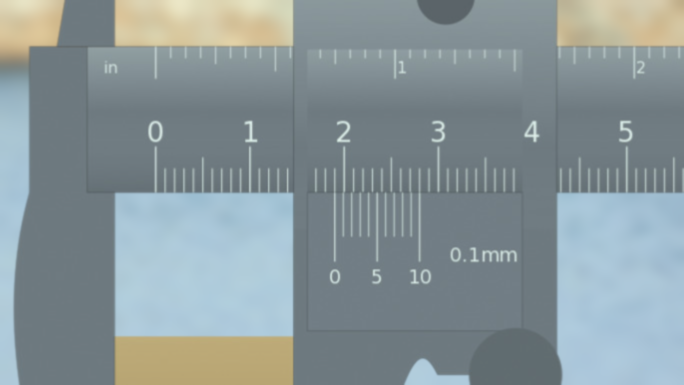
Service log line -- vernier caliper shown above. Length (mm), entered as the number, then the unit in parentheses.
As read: 19.0 (mm)
